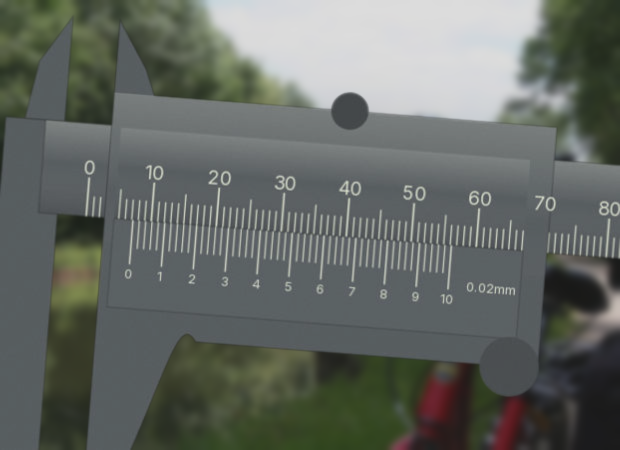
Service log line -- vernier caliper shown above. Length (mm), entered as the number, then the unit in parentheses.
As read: 7.2 (mm)
